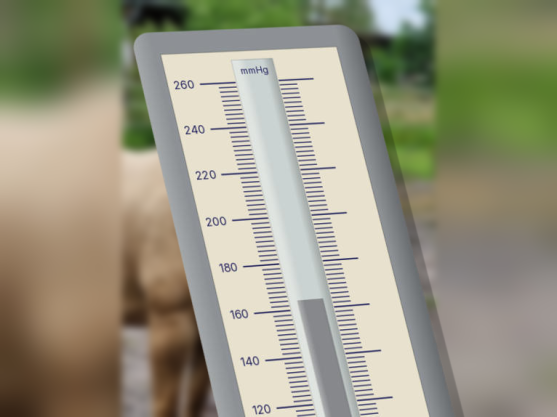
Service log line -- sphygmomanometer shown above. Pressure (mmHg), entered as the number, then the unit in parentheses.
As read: 164 (mmHg)
